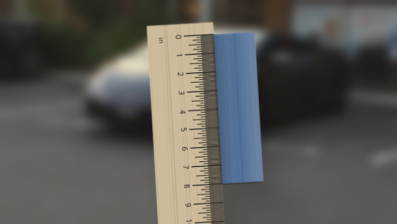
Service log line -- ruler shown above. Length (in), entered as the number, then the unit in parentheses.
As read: 8 (in)
